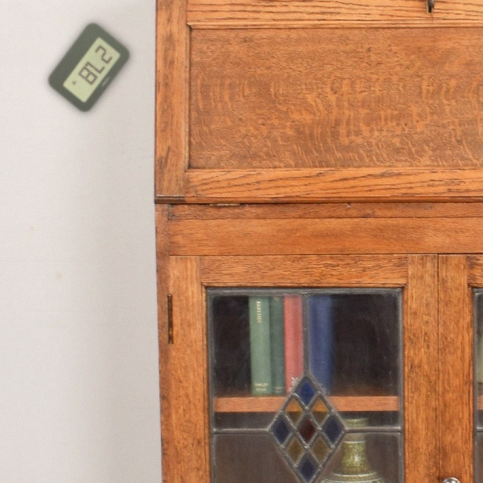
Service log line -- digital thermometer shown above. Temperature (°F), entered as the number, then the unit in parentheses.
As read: 27.8 (°F)
